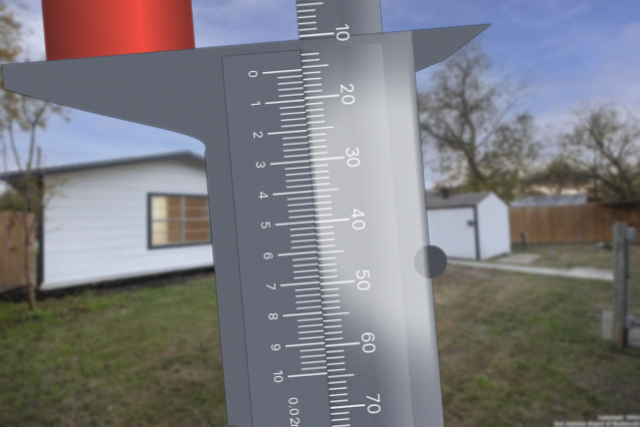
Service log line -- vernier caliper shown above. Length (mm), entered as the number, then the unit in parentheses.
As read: 15.4 (mm)
